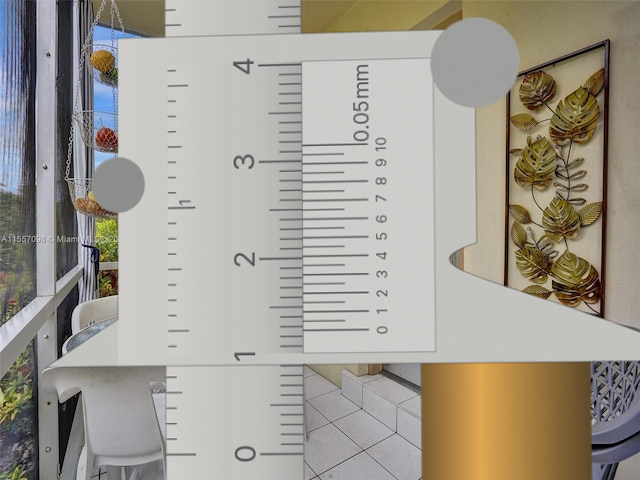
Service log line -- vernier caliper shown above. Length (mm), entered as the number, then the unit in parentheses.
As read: 12.6 (mm)
